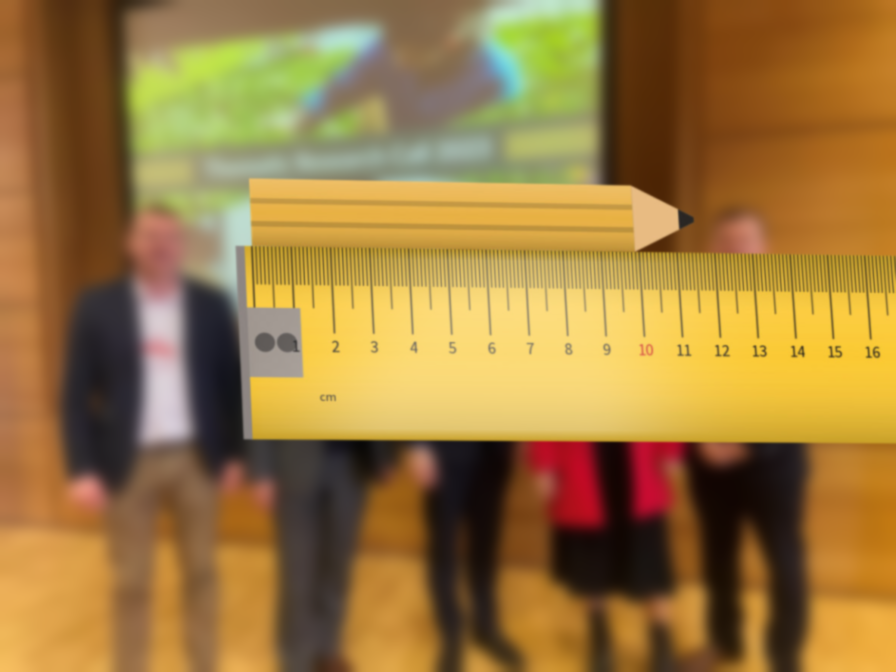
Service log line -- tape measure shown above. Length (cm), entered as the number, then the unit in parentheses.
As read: 11.5 (cm)
